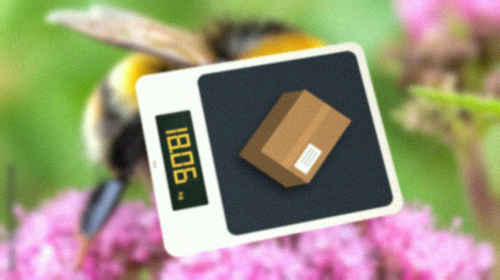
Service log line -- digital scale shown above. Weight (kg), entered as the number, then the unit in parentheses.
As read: 18.06 (kg)
